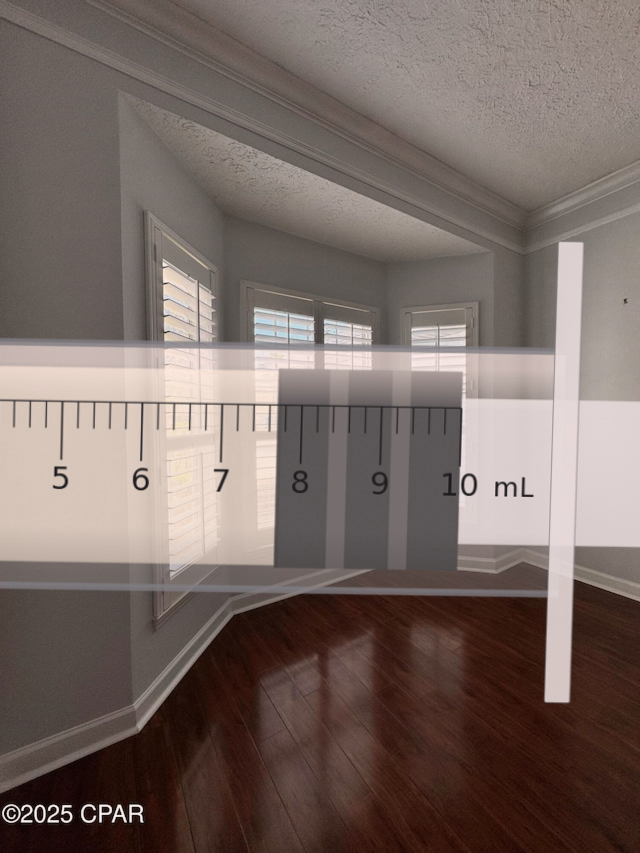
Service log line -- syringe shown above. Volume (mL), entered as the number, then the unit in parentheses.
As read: 7.7 (mL)
